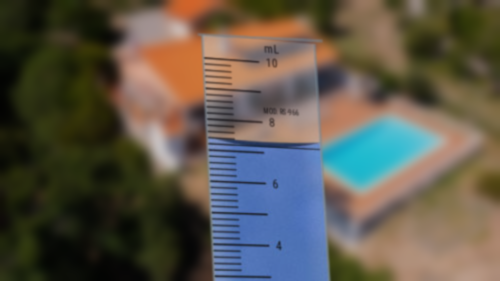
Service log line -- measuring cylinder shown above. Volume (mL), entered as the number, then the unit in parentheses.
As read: 7.2 (mL)
